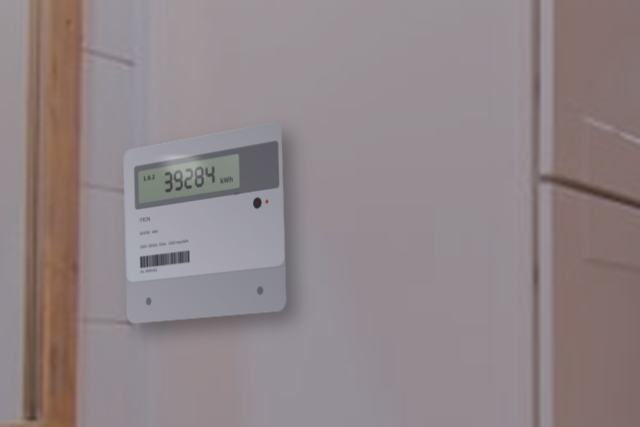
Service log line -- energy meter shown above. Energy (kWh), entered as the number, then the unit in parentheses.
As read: 39284 (kWh)
